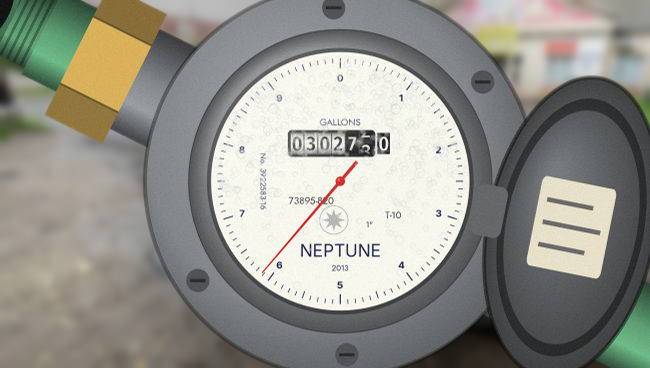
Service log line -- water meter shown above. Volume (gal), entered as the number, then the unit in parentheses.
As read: 302726.1 (gal)
